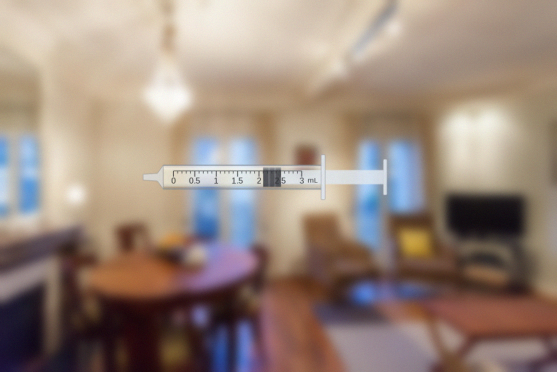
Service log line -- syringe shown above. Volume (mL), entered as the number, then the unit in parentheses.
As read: 2.1 (mL)
